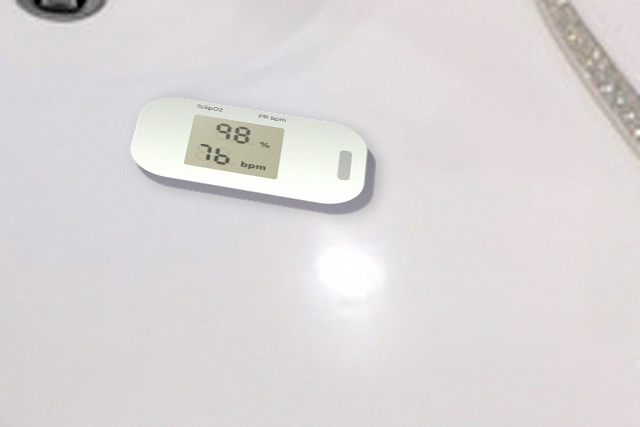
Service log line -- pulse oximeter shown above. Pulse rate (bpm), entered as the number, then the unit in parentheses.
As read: 76 (bpm)
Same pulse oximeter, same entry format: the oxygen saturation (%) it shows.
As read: 98 (%)
